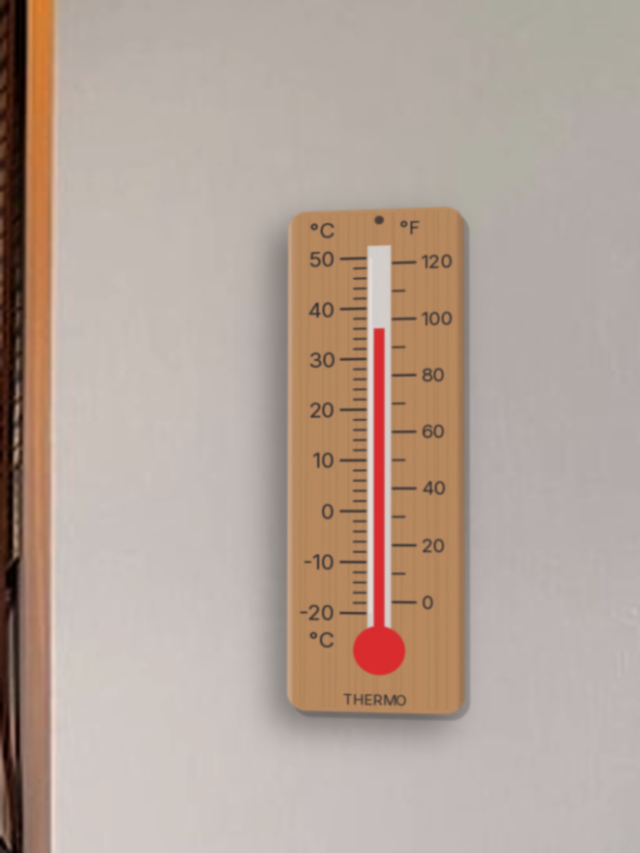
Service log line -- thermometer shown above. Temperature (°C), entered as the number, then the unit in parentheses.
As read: 36 (°C)
